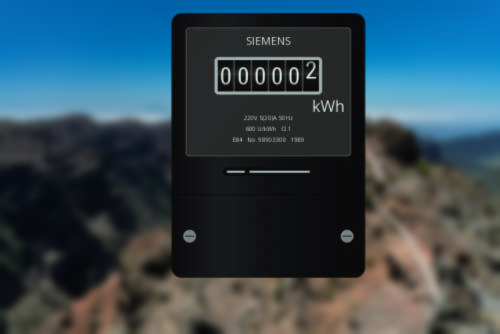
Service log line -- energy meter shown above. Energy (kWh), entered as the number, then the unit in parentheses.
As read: 2 (kWh)
